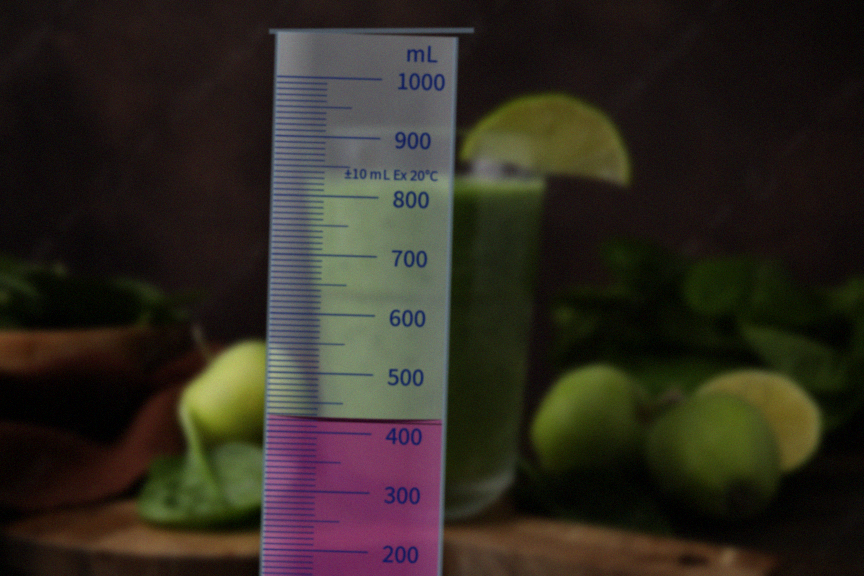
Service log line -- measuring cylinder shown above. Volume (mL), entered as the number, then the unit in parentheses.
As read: 420 (mL)
